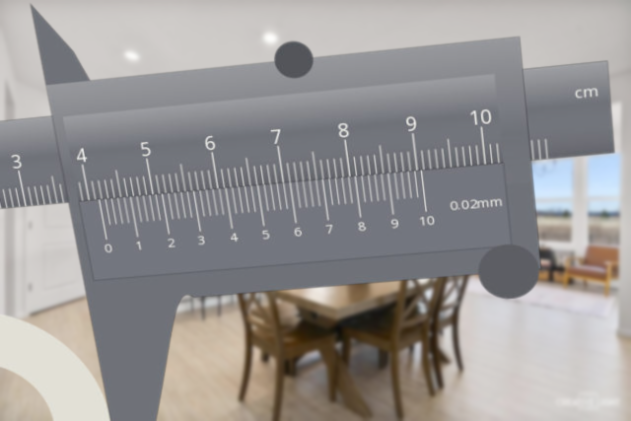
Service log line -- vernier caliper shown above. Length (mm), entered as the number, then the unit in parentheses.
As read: 41.6 (mm)
